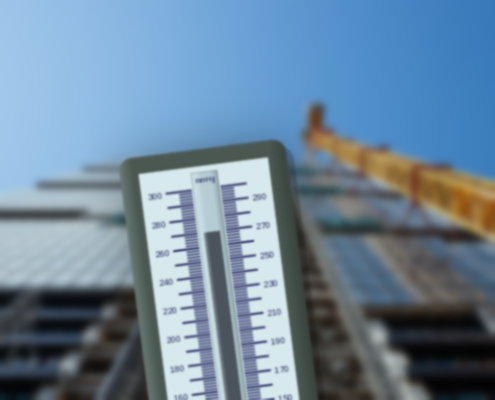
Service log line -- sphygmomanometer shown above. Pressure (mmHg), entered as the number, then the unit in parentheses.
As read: 270 (mmHg)
